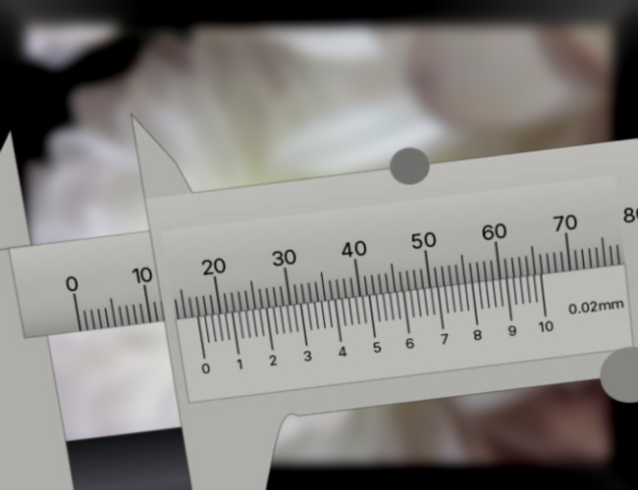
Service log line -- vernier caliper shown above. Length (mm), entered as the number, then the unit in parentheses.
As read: 16.8 (mm)
